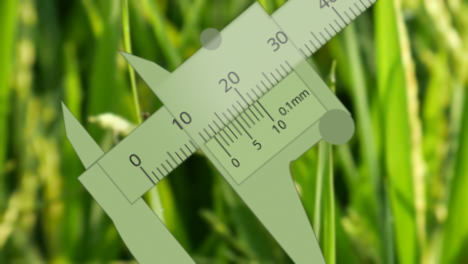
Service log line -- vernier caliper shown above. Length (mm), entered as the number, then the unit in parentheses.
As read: 12.5 (mm)
